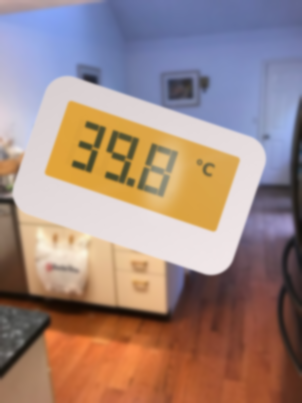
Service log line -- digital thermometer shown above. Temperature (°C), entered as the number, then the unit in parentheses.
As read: 39.8 (°C)
